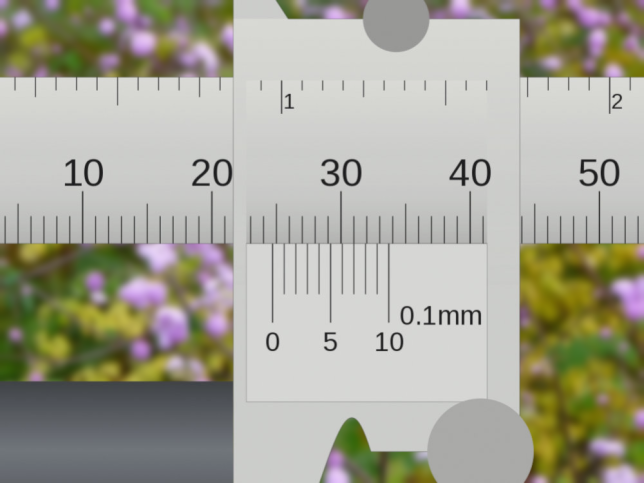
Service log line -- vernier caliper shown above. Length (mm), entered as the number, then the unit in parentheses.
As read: 24.7 (mm)
